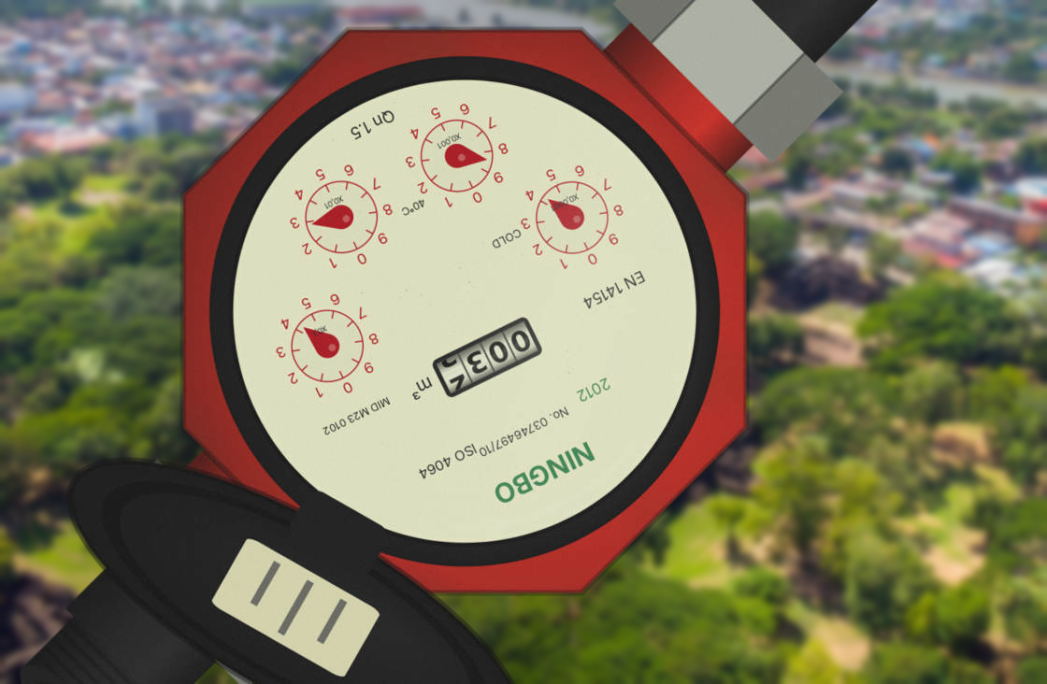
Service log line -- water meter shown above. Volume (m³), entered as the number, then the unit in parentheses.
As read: 32.4284 (m³)
